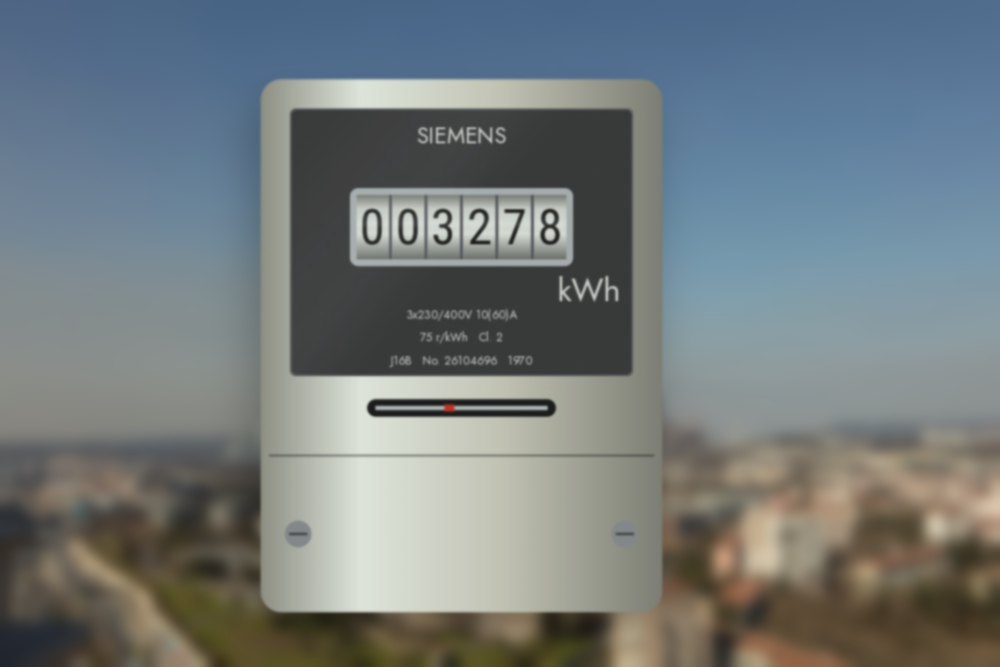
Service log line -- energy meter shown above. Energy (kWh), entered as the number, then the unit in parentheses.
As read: 3278 (kWh)
